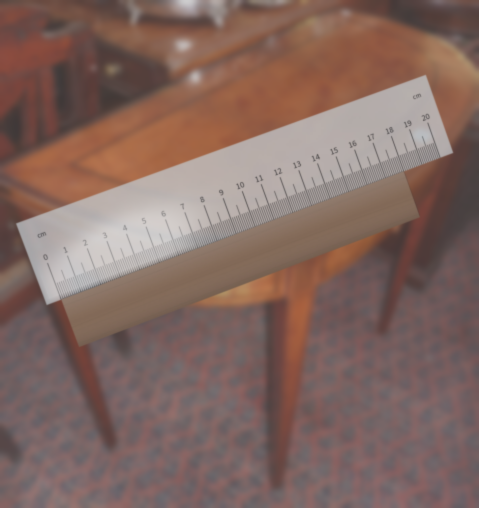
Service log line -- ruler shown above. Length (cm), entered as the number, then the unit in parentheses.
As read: 18 (cm)
